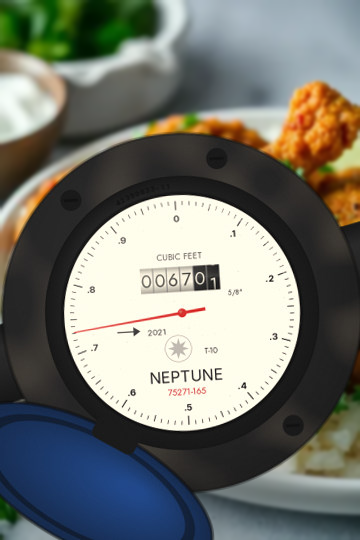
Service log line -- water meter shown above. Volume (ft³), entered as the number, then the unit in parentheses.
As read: 6700.73 (ft³)
